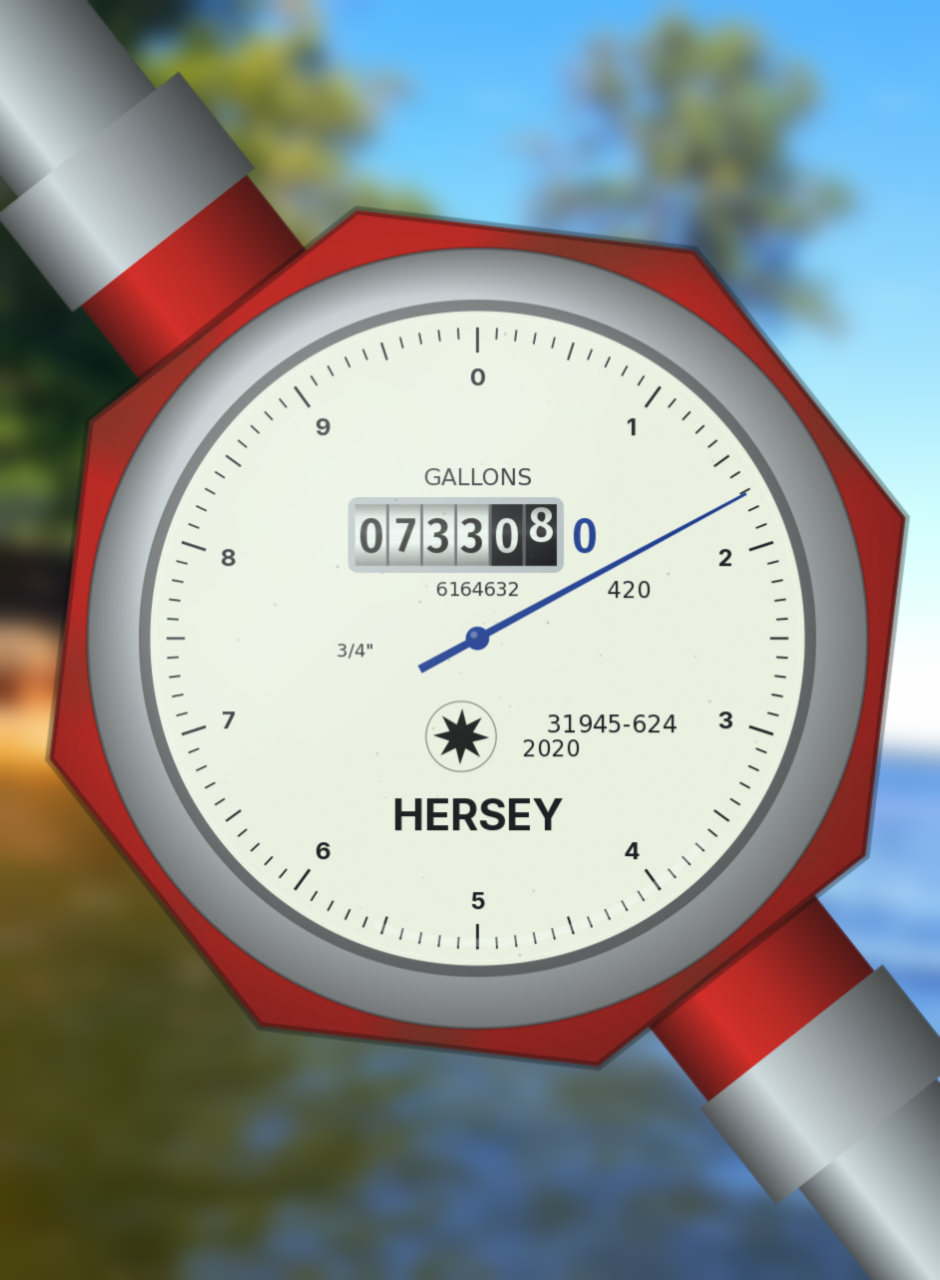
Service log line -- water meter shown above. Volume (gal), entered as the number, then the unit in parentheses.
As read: 733081.7 (gal)
